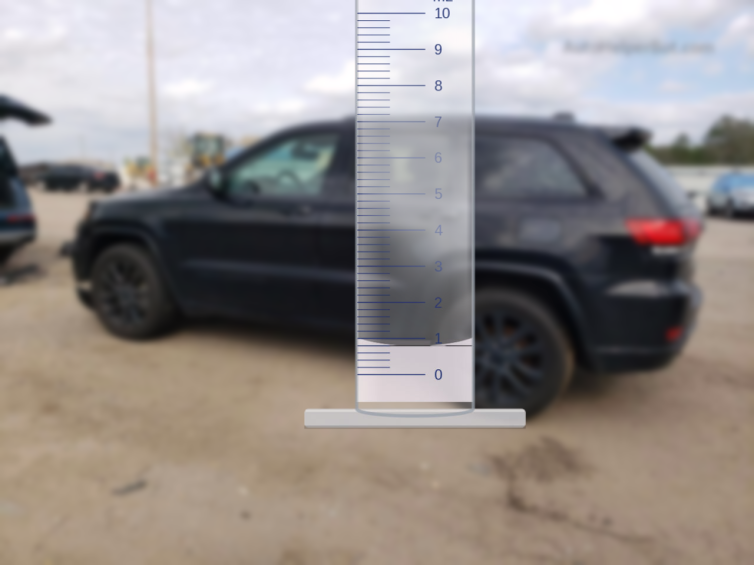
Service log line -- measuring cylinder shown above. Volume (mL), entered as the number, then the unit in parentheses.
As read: 0.8 (mL)
